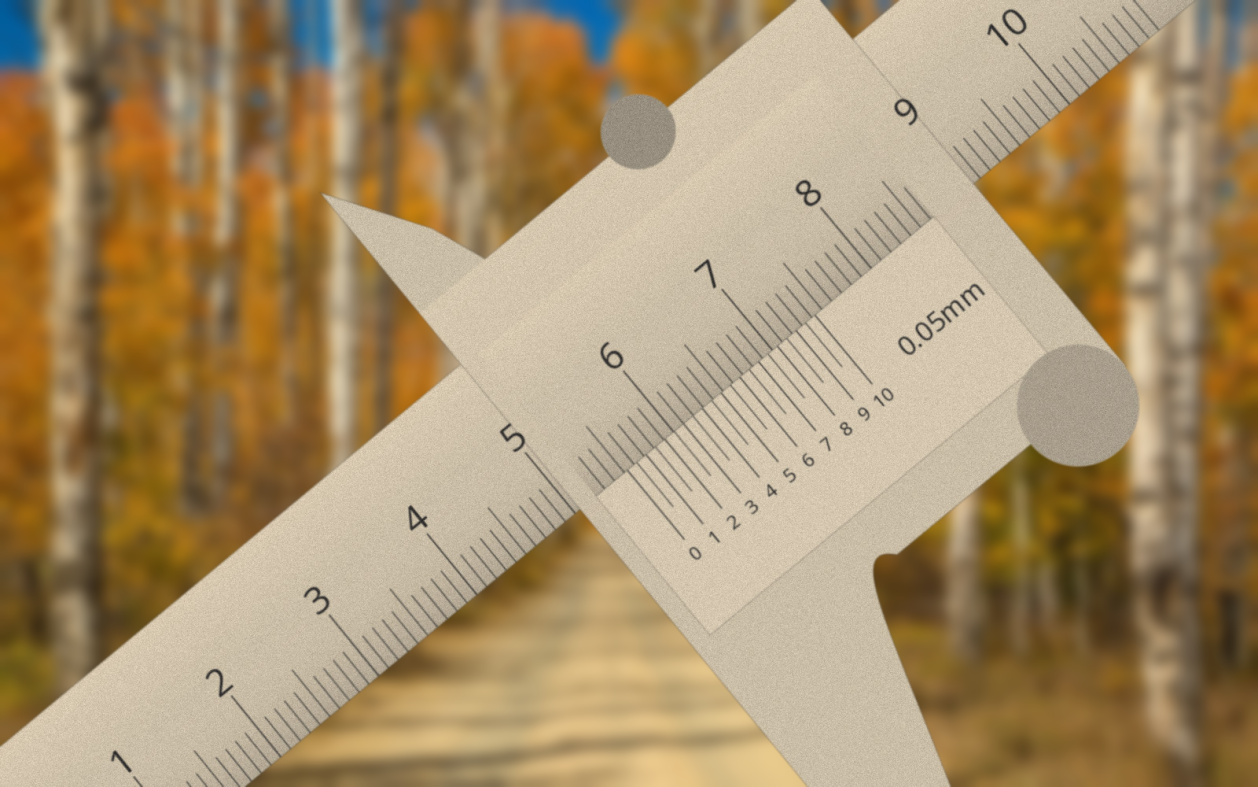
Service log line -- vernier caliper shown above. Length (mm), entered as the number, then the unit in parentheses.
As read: 55.3 (mm)
